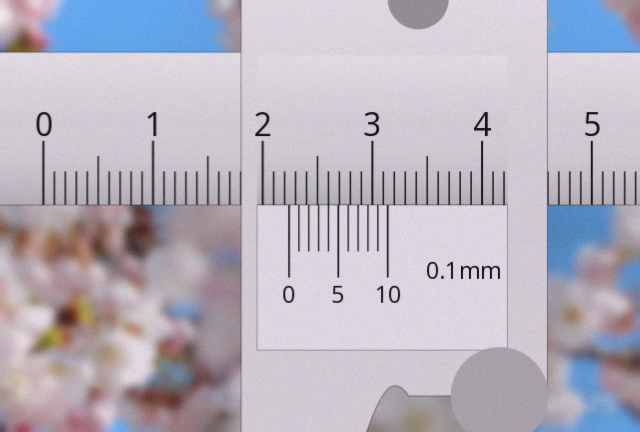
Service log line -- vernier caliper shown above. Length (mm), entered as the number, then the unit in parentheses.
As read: 22.4 (mm)
